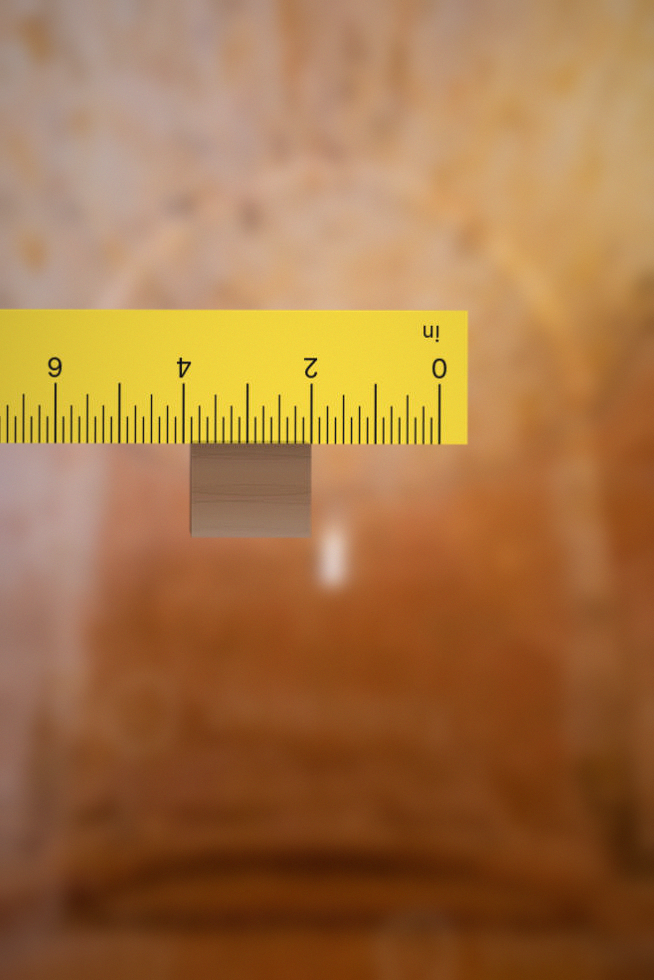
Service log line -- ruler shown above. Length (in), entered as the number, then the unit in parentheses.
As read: 1.875 (in)
